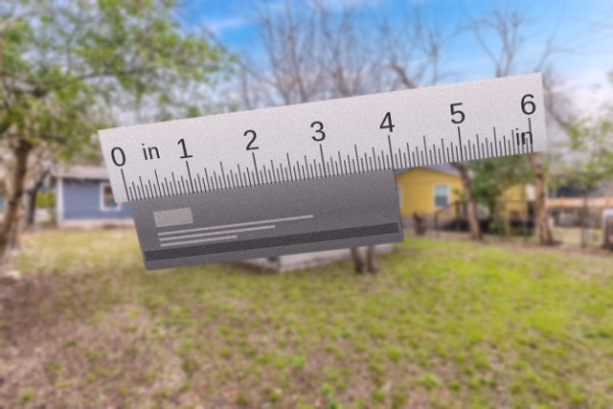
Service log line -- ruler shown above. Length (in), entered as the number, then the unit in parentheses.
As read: 4 (in)
